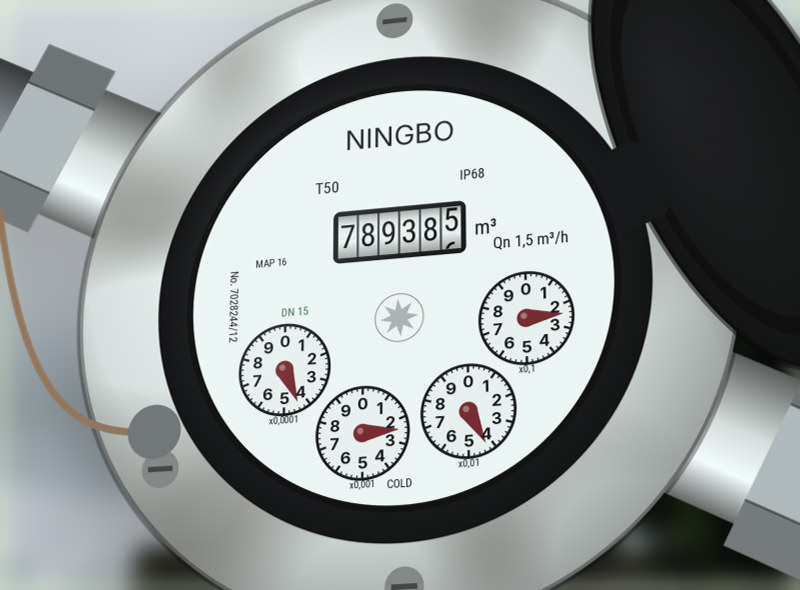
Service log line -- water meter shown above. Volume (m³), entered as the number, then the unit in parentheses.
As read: 789385.2424 (m³)
